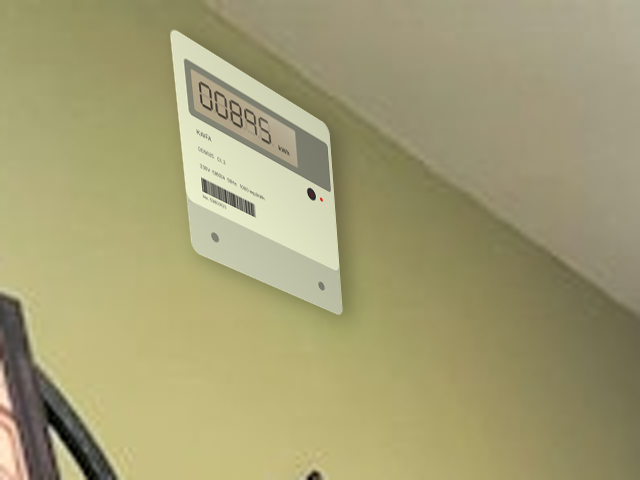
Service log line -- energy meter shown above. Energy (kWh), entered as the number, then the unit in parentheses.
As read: 895 (kWh)
